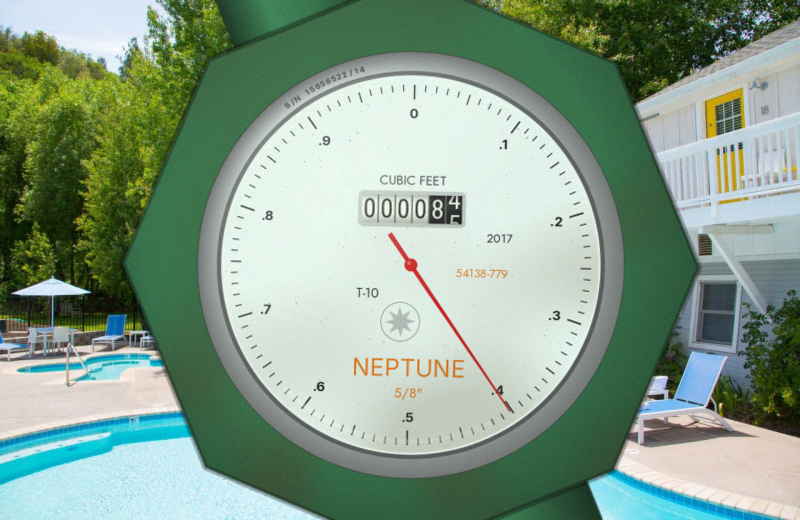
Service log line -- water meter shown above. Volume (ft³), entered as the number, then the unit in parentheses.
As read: 84.40 (ft³)
